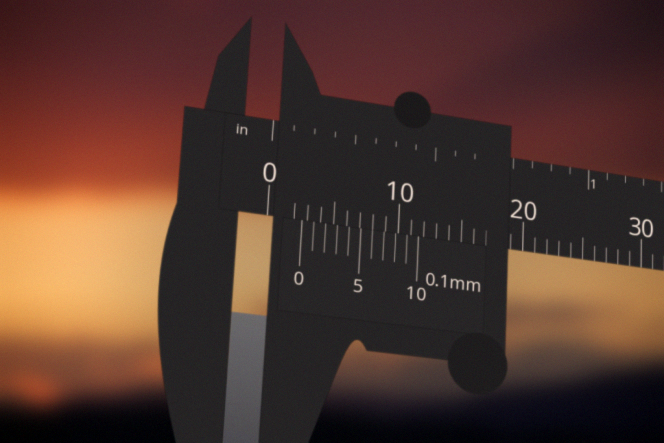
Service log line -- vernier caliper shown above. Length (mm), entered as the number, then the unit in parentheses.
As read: 2.6 (mm)
